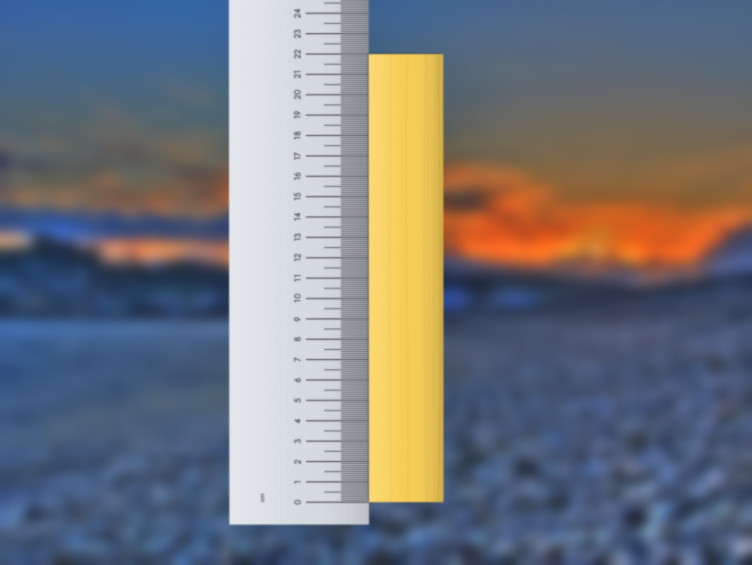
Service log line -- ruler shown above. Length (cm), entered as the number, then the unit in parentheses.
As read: 22 (cm)
